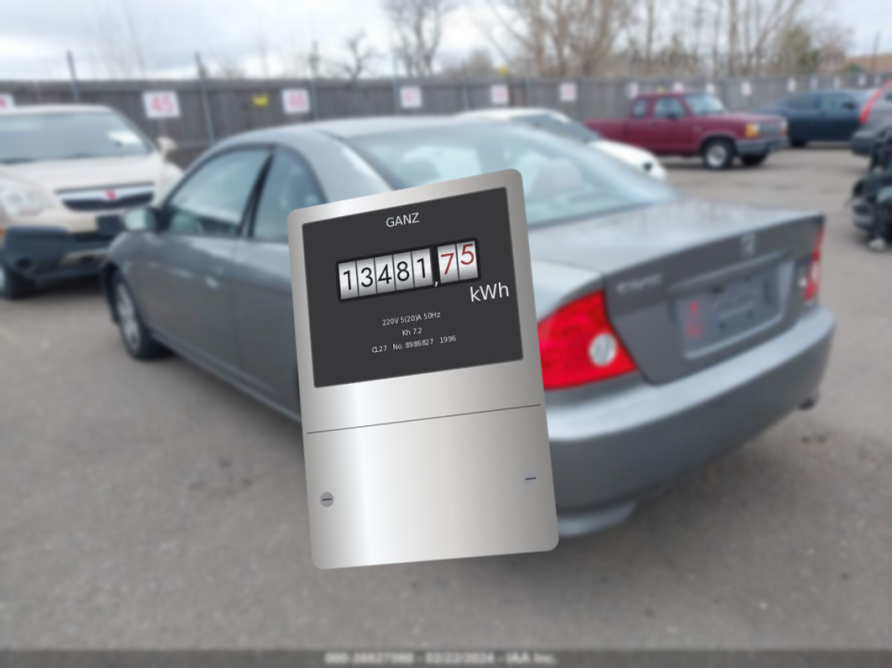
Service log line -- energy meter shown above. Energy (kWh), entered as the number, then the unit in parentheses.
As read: 13481.75 (kWh)
